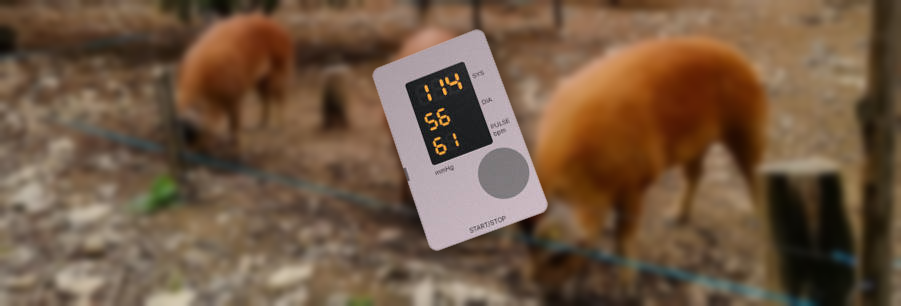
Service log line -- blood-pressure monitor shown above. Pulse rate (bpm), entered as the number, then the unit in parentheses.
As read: 61 (bpm)
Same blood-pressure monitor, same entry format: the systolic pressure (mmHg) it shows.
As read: 114 (mmHg)
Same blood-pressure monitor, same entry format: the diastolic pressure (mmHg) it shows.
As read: 56 (mmHg)
